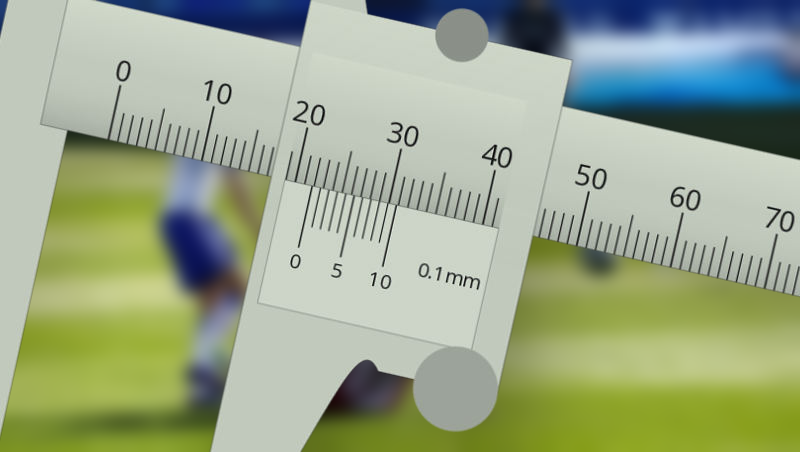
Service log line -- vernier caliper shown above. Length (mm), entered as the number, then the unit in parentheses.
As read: 21.8 (mm)
